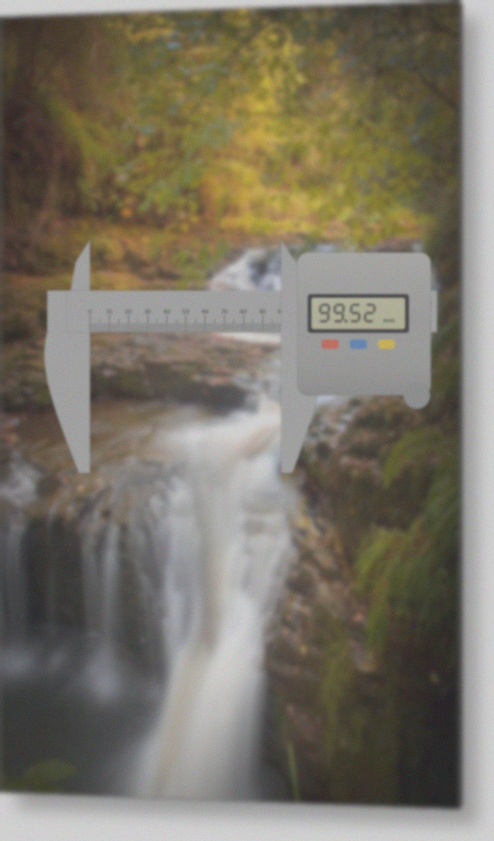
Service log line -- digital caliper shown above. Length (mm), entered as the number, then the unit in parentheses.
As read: 99.52 (mm)
